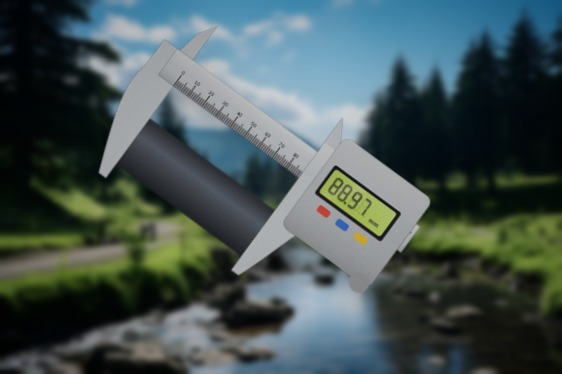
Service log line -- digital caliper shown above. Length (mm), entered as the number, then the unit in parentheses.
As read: 88.97 (mm)
